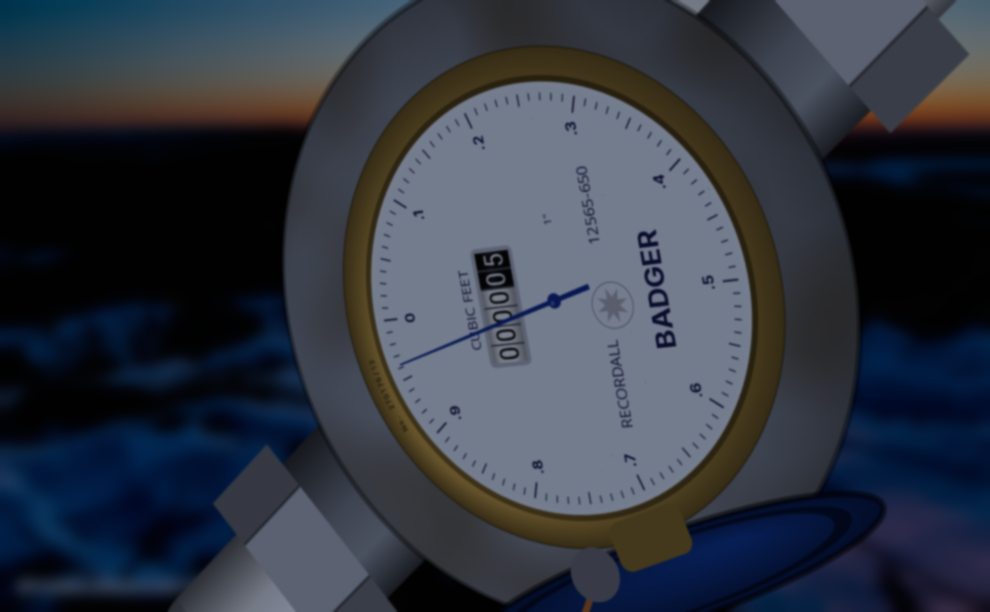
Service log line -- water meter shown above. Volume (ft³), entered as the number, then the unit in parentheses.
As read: 4.96 (ft³)
